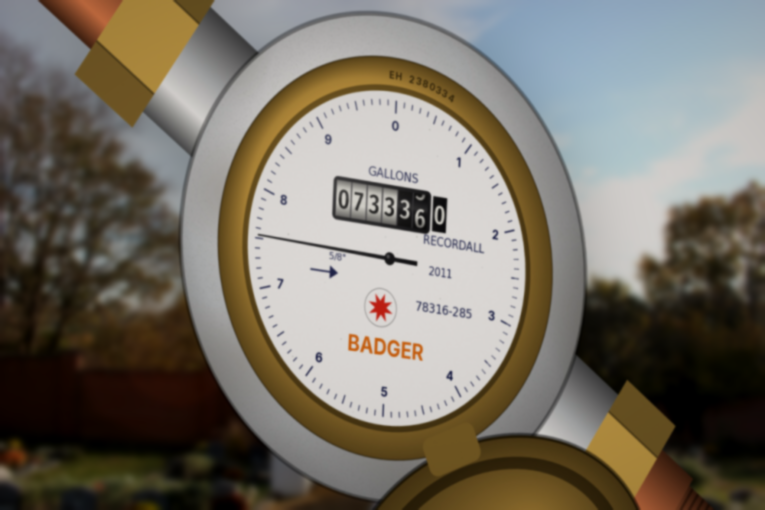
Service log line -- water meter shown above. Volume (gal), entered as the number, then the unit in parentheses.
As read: 733357.5 (gal)
